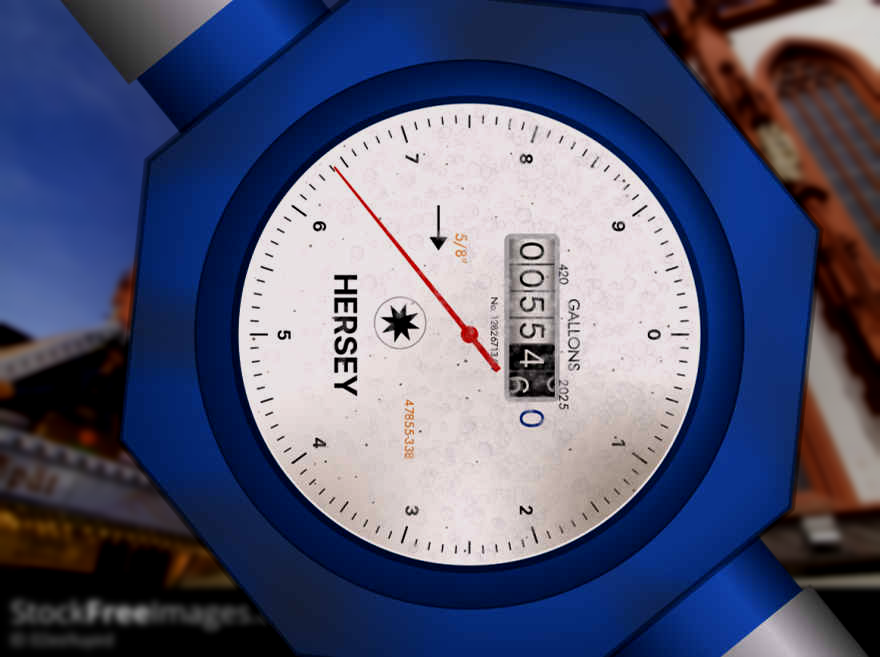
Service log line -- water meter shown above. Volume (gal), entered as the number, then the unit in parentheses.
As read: 55456.4 (gal)
